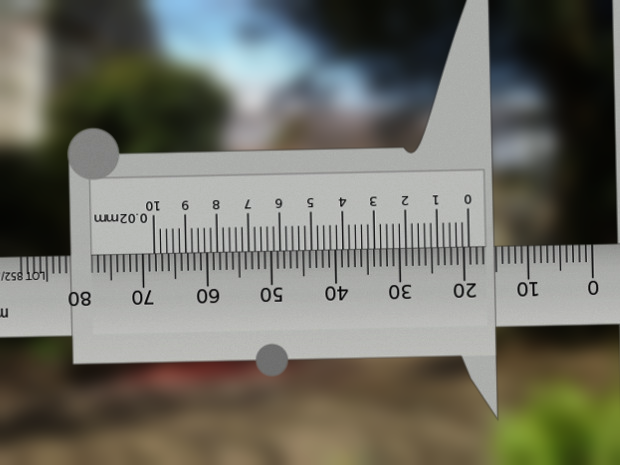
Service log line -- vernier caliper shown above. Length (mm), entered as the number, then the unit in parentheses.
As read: 19.2 (mm)
